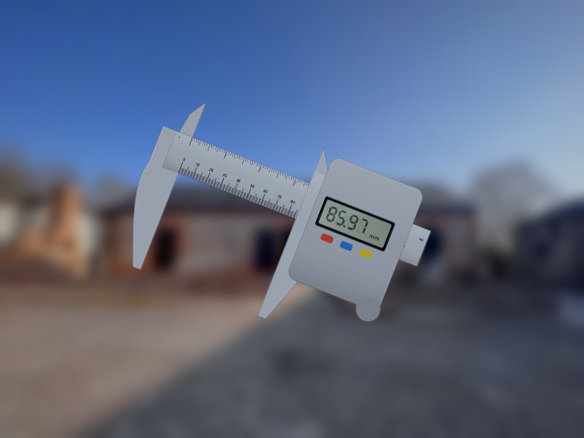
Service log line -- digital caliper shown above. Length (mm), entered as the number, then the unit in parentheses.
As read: 85.97 (mm)
